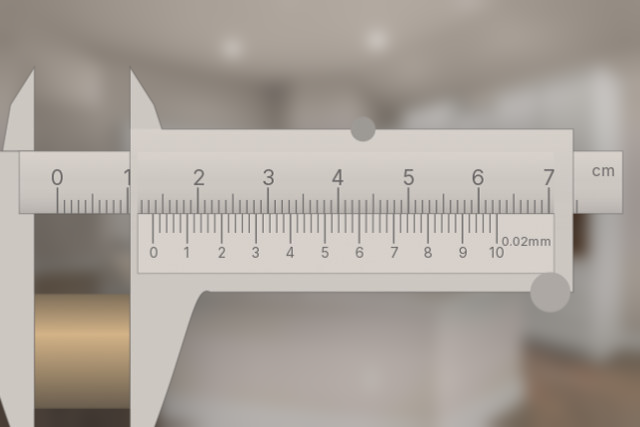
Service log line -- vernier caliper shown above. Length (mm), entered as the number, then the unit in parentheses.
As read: 13.6 (mm)
